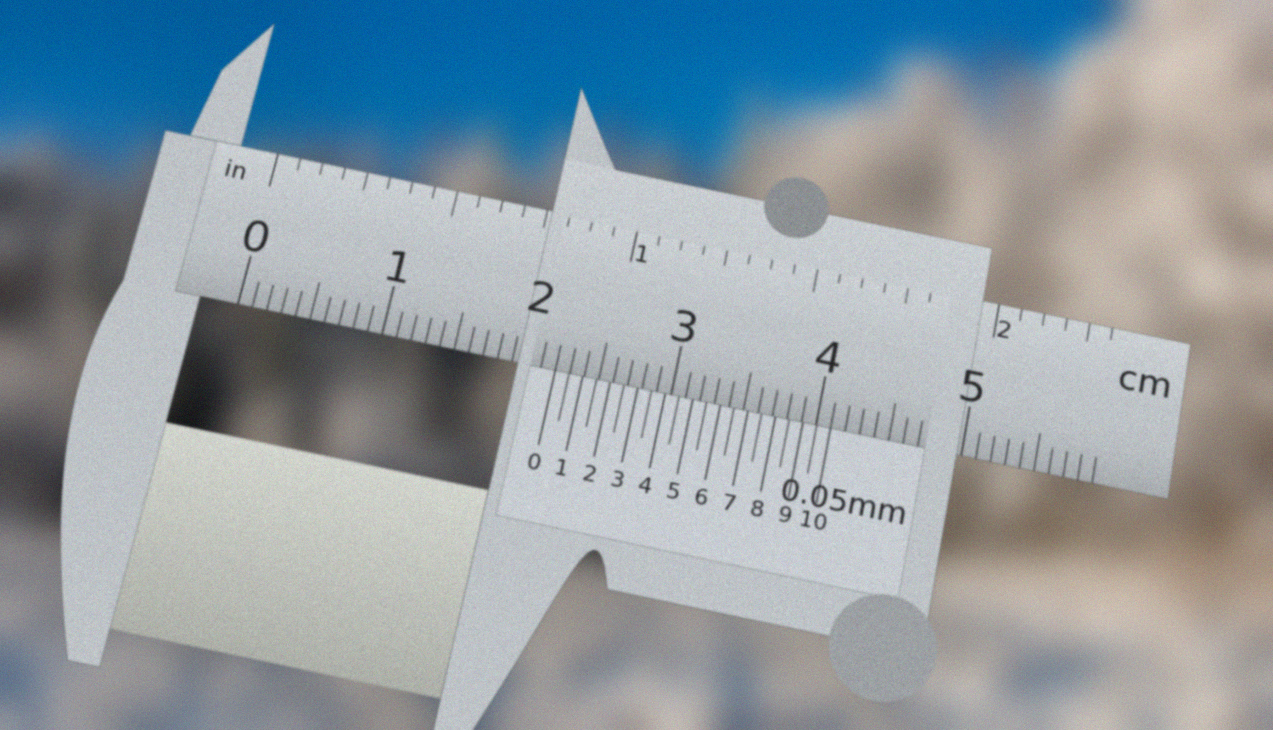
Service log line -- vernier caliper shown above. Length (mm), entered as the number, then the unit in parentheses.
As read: 22.0 (mm)
